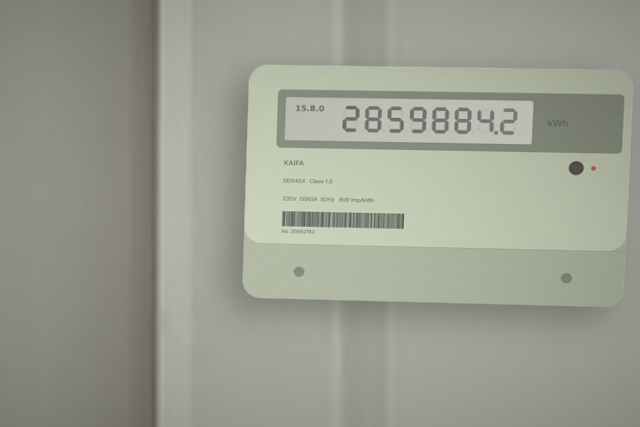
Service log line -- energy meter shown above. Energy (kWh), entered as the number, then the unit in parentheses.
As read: 2859884.2 (kWh)
